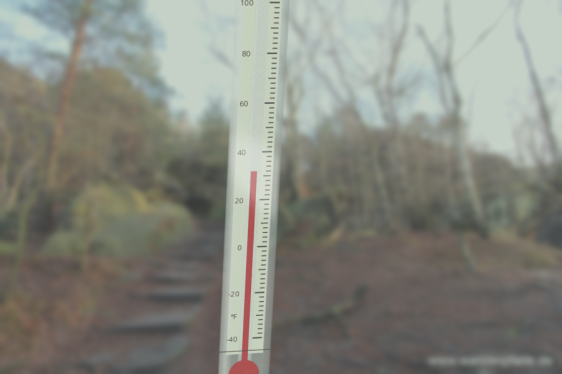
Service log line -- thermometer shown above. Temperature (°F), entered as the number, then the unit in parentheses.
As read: 32 (°F)
